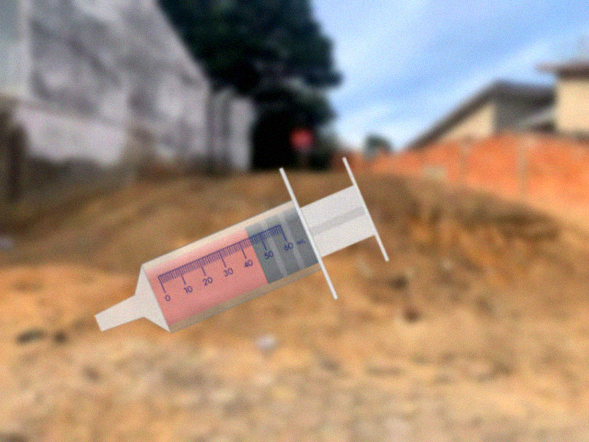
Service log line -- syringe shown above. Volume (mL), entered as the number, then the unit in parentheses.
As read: 45 (mL)
